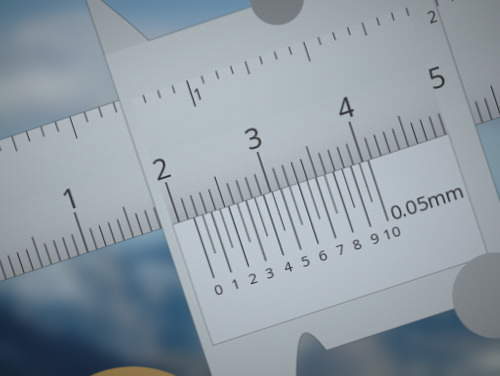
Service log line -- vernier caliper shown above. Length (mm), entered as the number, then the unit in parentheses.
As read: 21.6 (mm)
